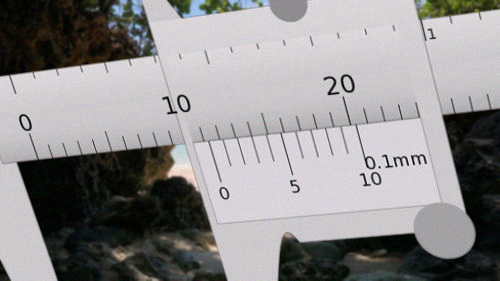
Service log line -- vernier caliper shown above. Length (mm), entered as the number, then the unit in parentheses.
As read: 11.3 (mm)
